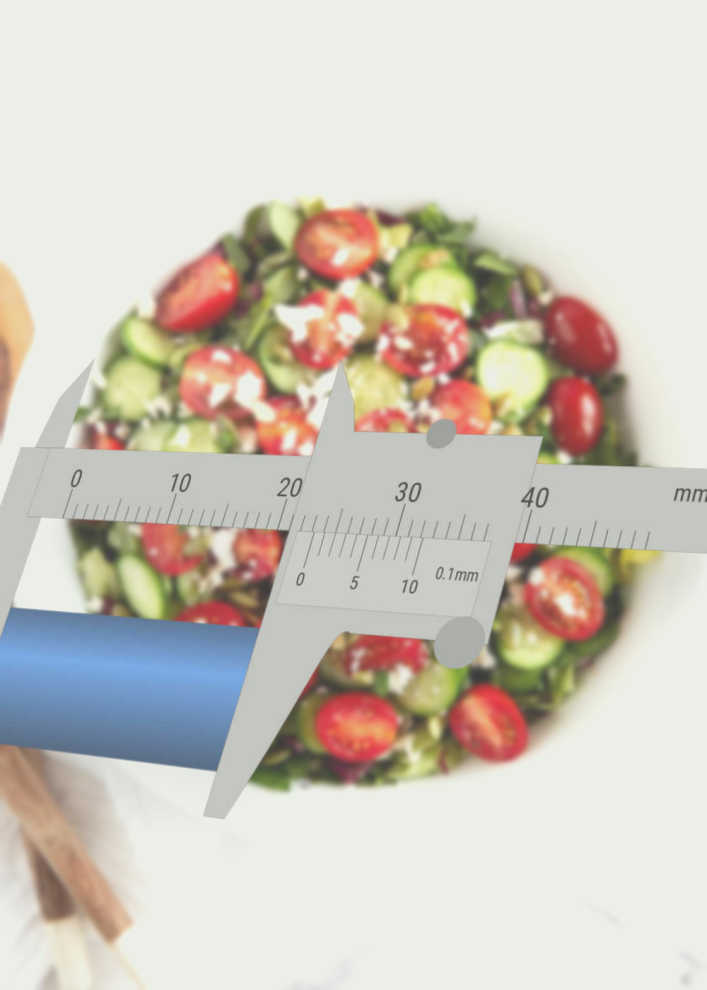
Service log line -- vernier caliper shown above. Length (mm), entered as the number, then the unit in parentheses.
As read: 23.2 (mm)
